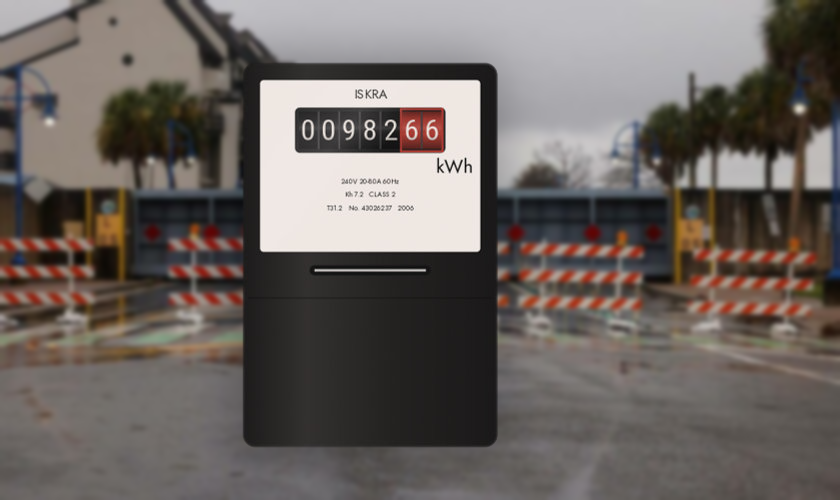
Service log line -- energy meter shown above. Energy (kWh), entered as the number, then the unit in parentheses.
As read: 982.66 (kWh)
